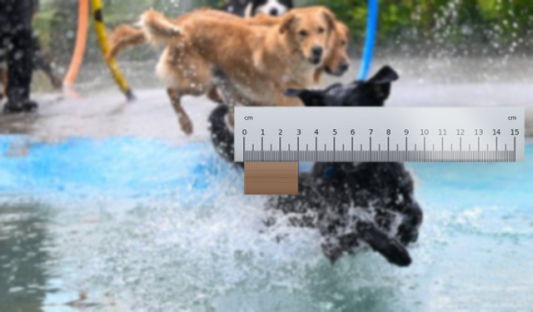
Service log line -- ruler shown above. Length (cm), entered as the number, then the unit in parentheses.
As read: 3 (cm)
